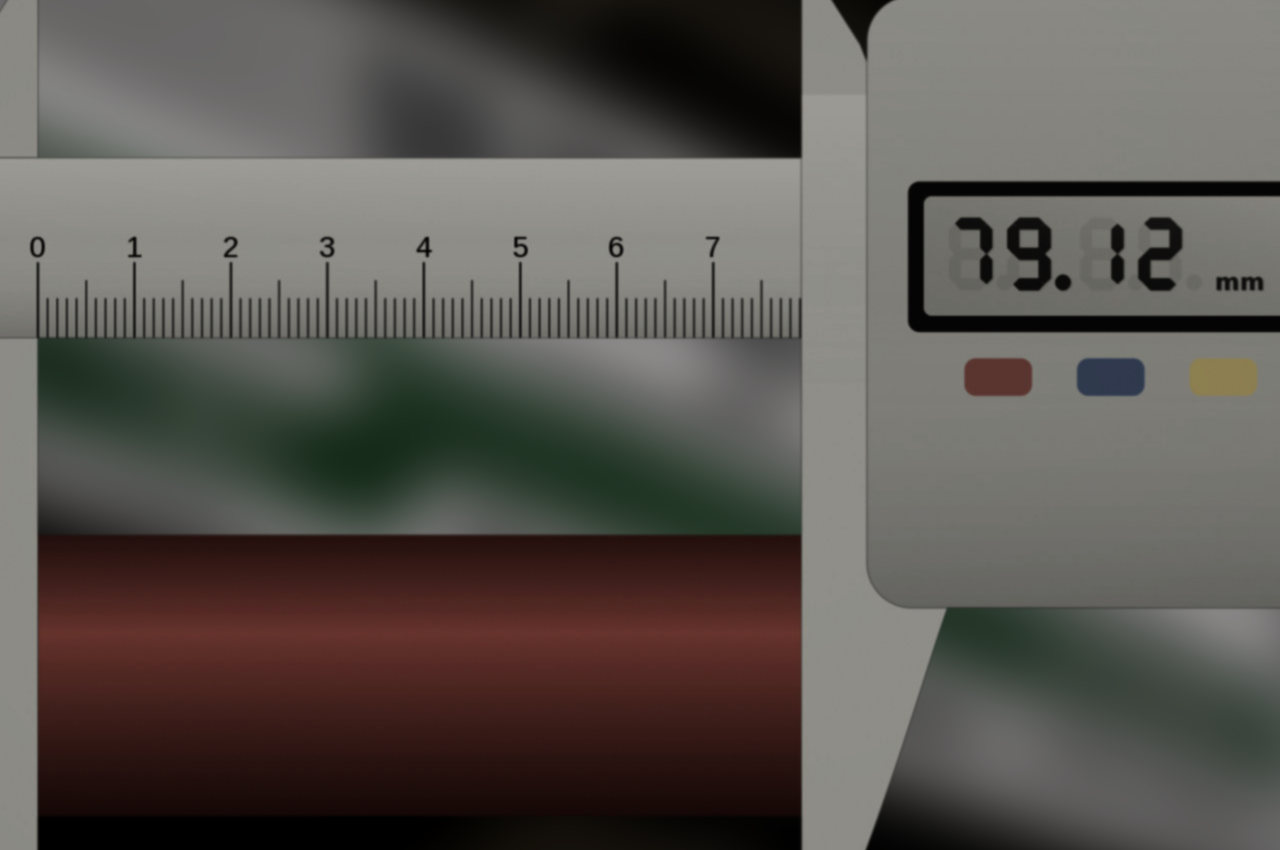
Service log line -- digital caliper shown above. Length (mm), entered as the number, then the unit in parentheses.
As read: 79.12 (mm)
